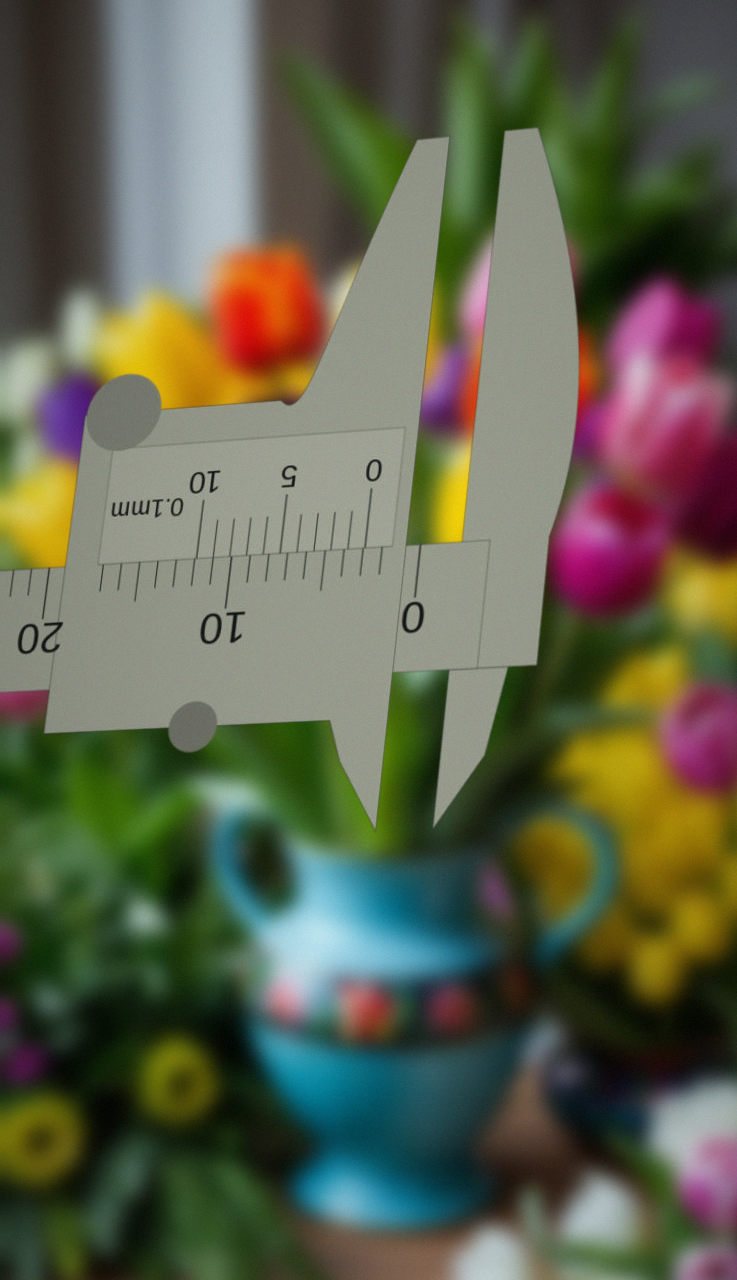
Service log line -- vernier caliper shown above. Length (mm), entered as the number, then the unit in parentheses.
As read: 2.9 (mm)
